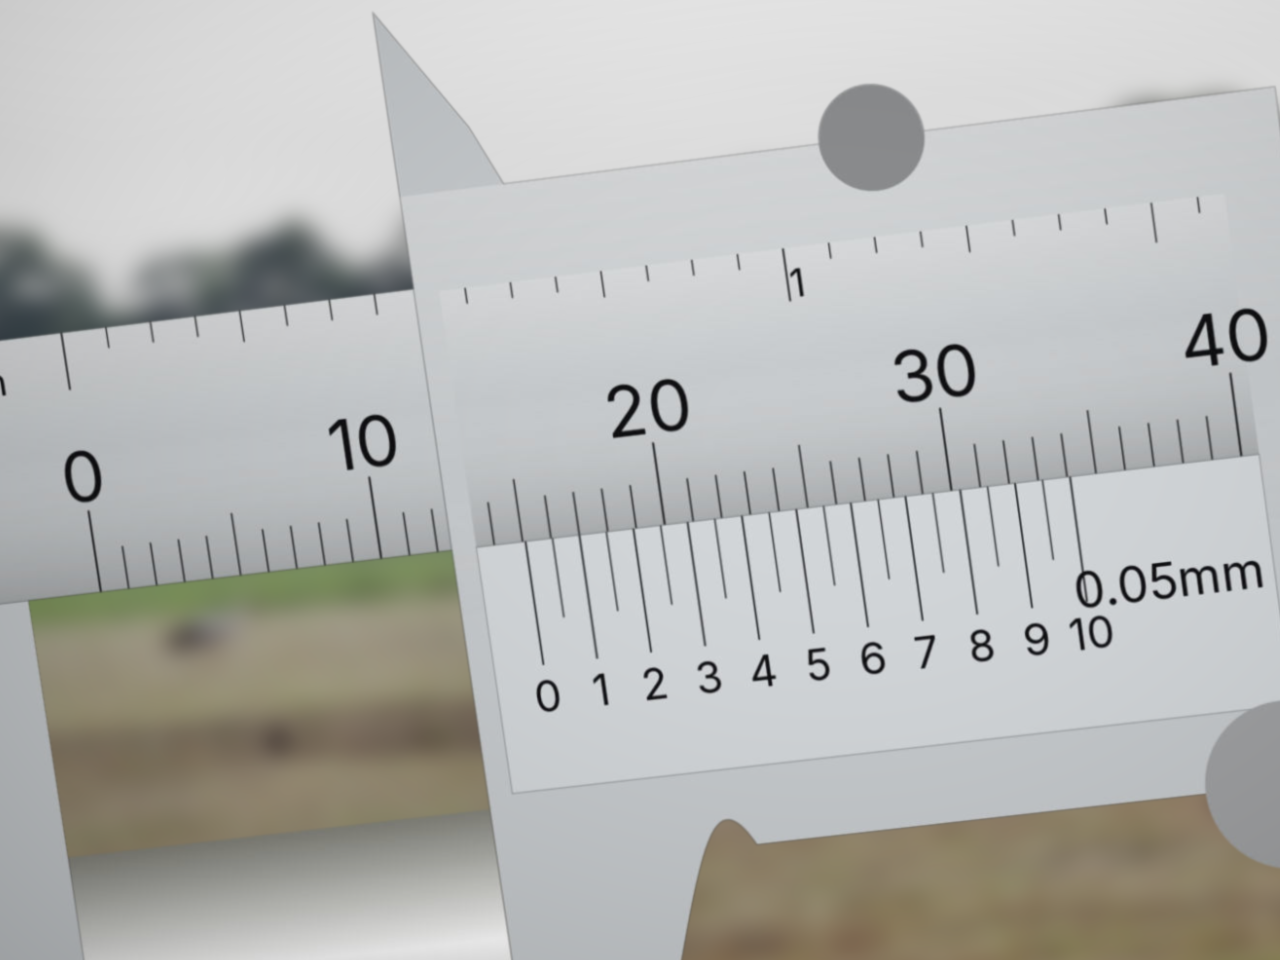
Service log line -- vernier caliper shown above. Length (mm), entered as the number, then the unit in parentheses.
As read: 15.10 (mm)
